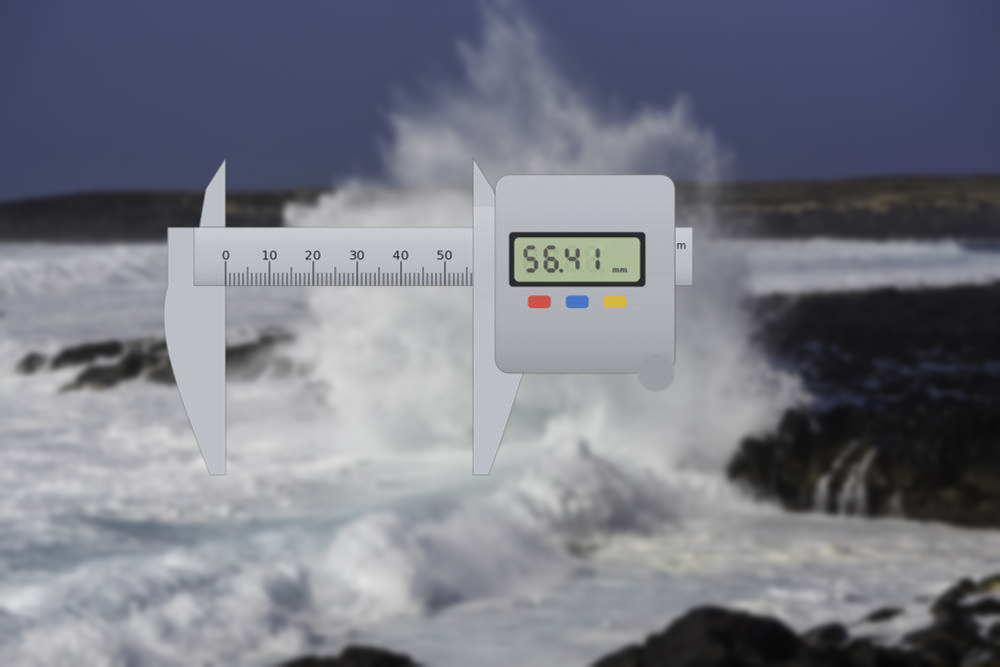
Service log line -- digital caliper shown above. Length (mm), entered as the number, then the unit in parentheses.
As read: 56.41 (mm)
